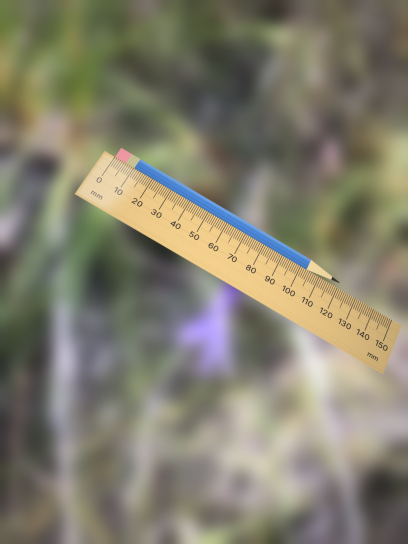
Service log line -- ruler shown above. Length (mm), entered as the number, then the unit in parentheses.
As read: 120 (mm)
